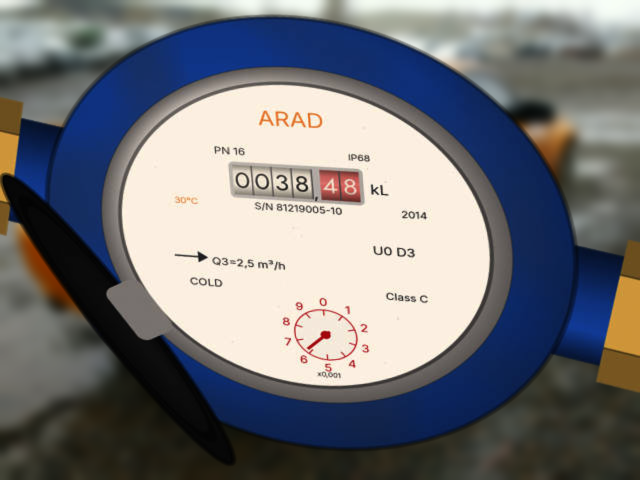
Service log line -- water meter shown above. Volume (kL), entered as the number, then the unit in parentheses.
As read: 38.486 (kL)
